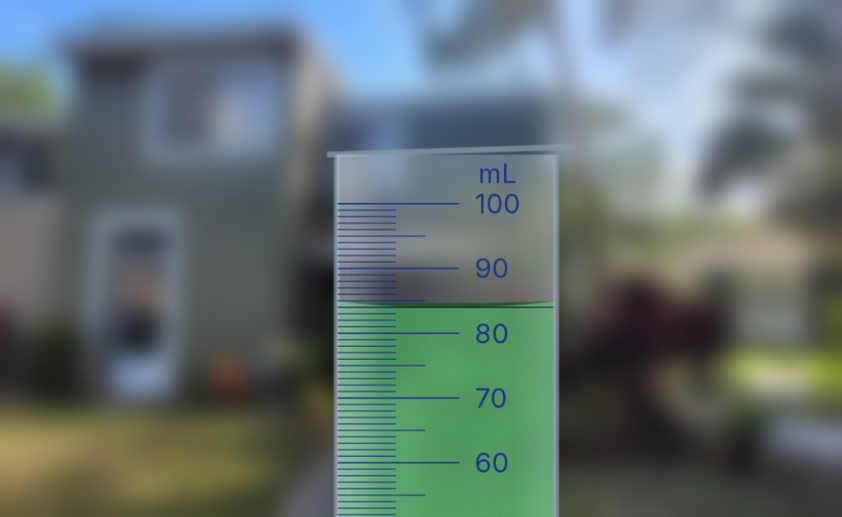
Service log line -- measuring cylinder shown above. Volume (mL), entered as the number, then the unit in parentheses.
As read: 84 (mL)
